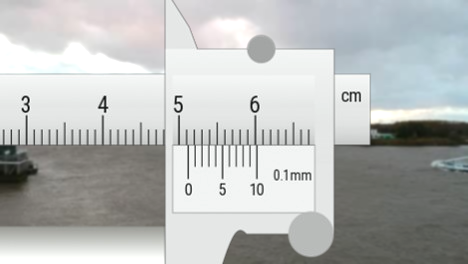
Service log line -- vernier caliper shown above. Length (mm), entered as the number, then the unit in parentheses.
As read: 51.2 (mm)
